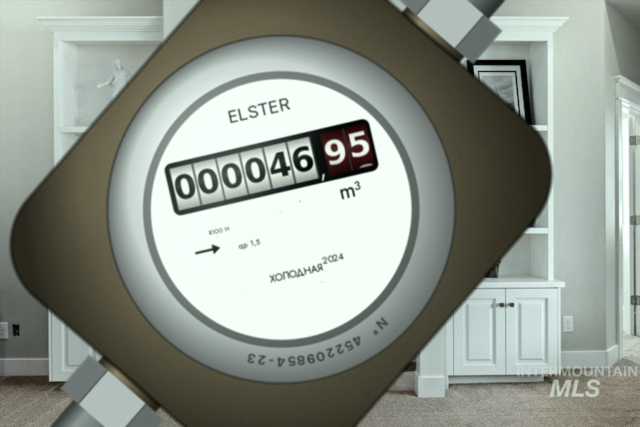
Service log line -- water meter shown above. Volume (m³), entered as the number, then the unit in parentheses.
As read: 46.95 (m³)
